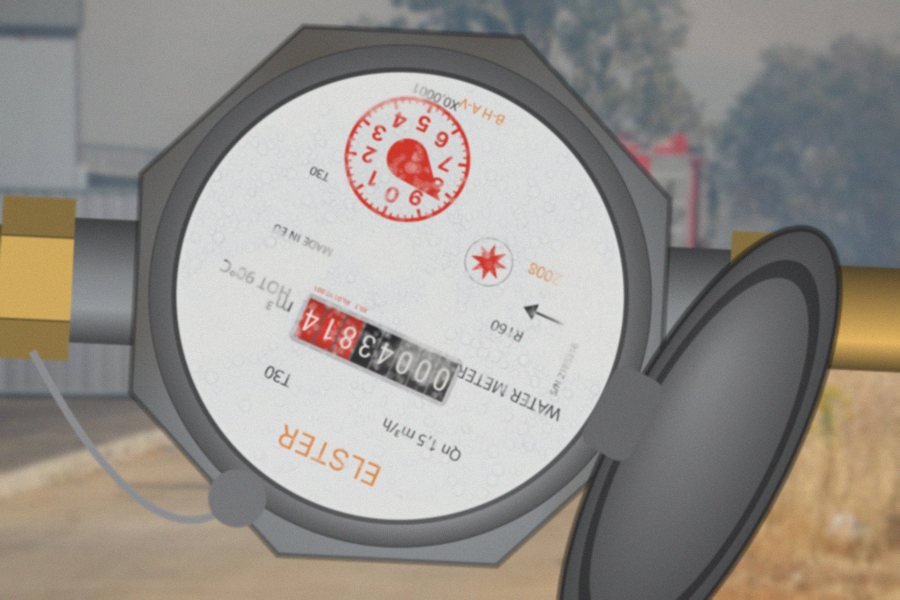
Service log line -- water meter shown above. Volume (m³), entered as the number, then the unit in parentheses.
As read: 43.8148 (m³)
